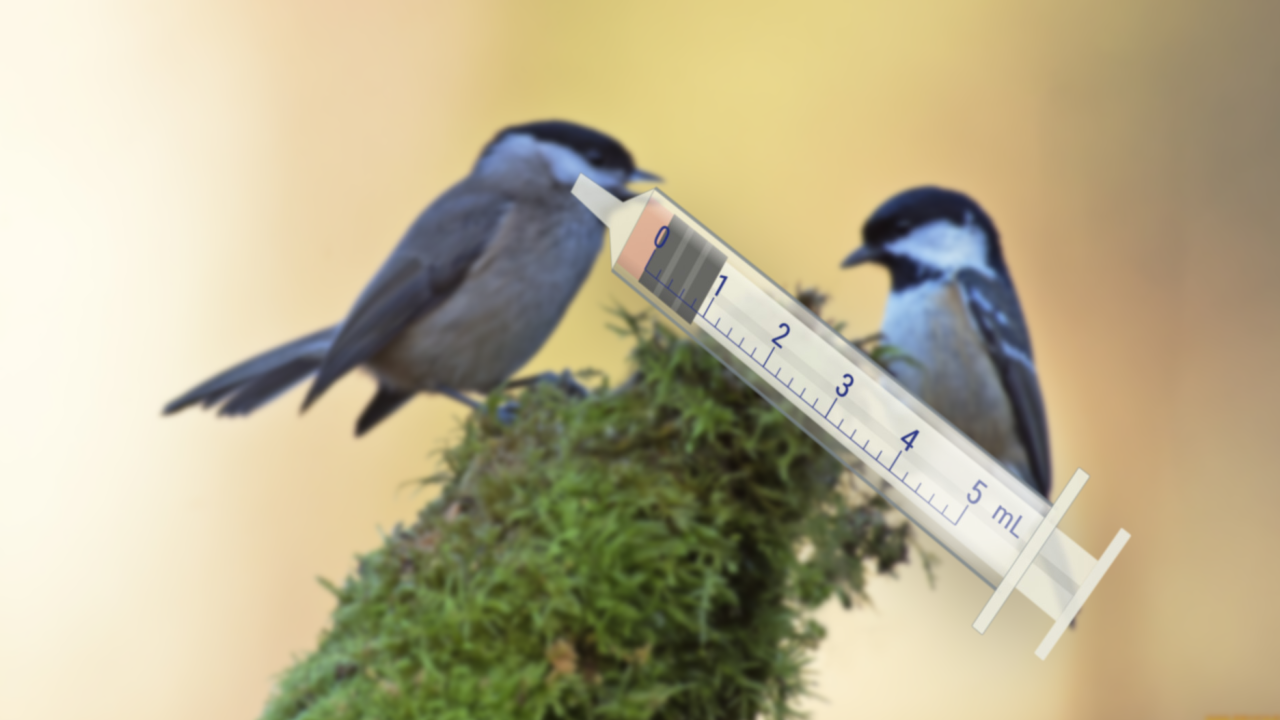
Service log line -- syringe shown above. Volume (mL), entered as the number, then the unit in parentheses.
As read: 0 (mL)
